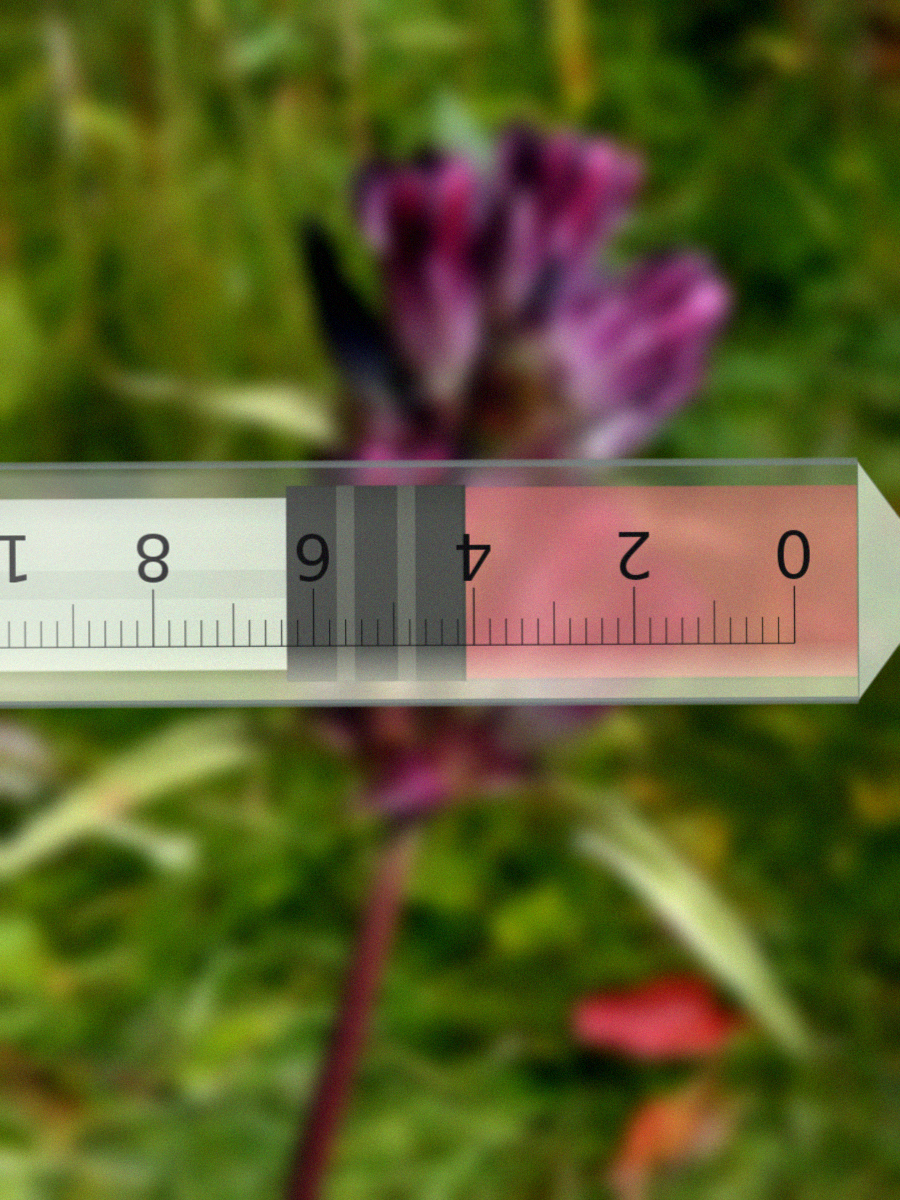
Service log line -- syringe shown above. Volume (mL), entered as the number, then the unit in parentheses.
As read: 4.1 (mL)
